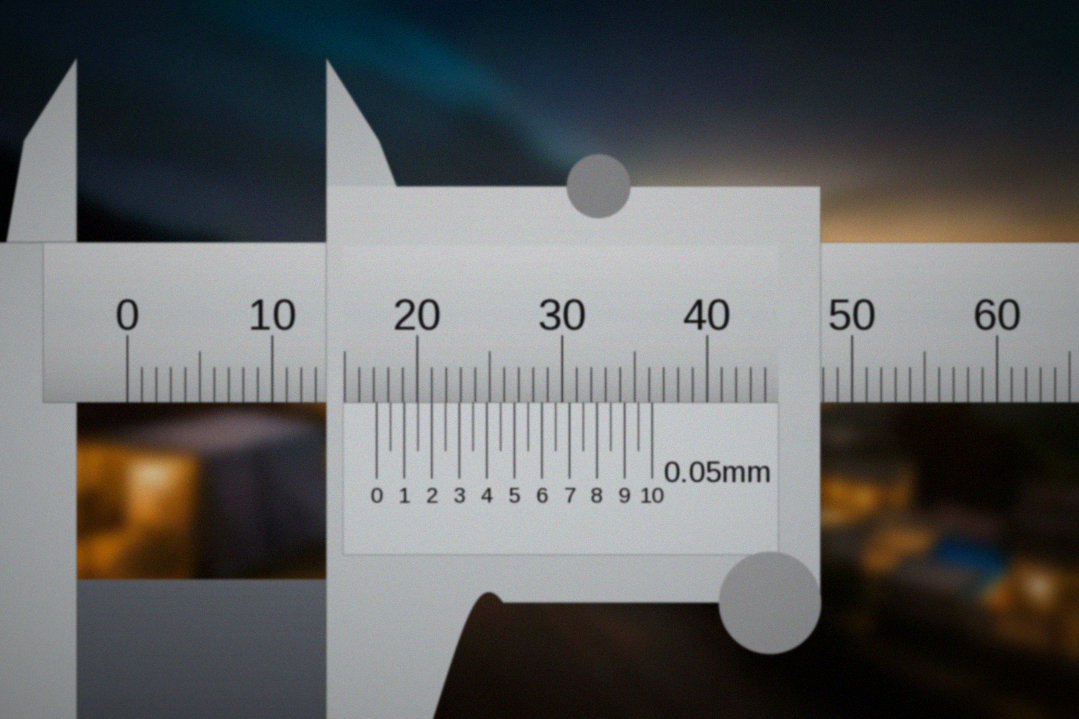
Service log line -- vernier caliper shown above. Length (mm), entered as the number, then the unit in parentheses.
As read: 17.2 (mm)
